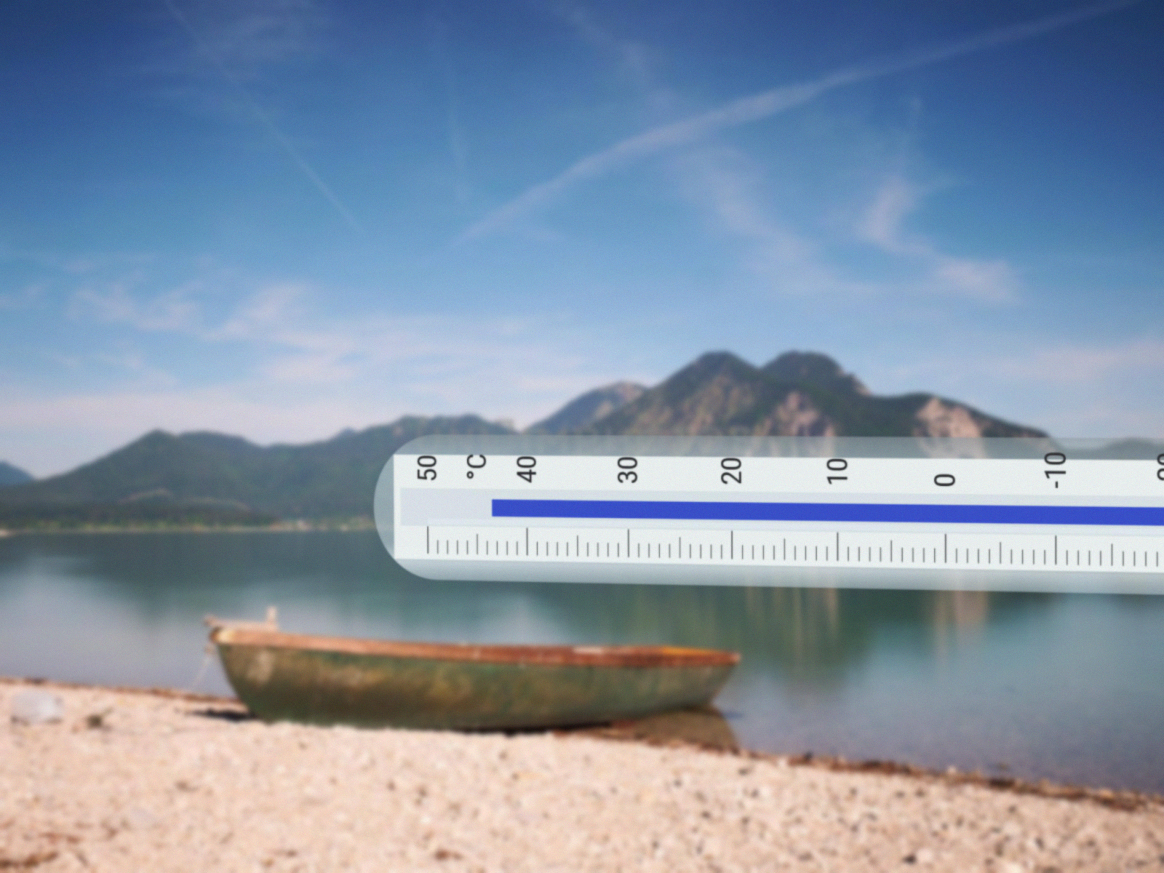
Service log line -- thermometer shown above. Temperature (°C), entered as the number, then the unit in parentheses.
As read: 43.5 (°C)
